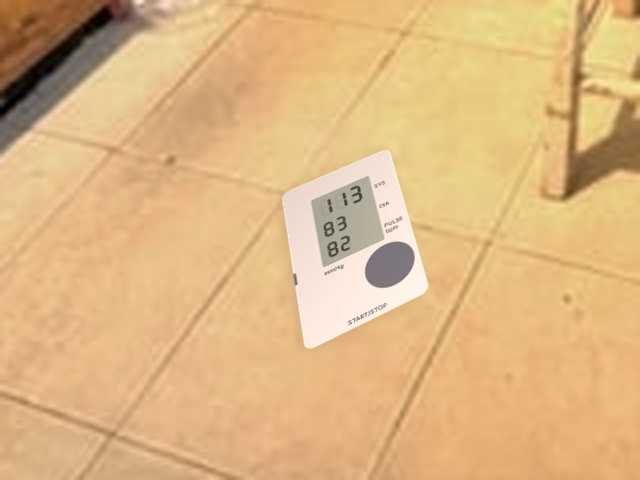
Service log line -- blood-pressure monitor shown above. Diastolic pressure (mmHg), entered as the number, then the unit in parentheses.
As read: 83 (mmHg)
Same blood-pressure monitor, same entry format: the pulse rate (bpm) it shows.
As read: 82 (bpm)
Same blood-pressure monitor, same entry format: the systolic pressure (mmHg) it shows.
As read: 113 (mmHg)
